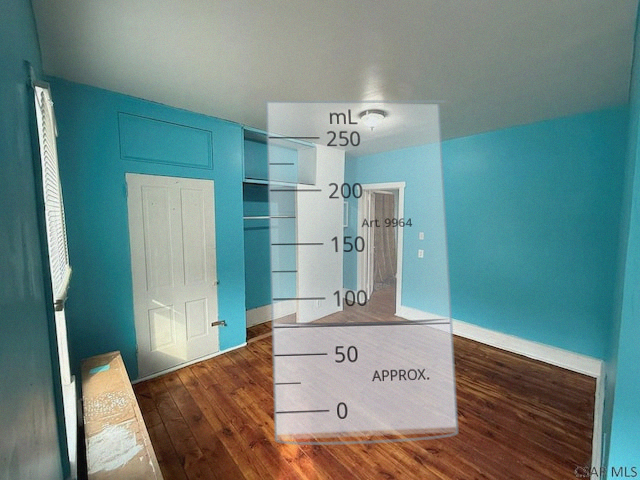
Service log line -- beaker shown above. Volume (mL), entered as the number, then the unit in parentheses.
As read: 75 (mL)
